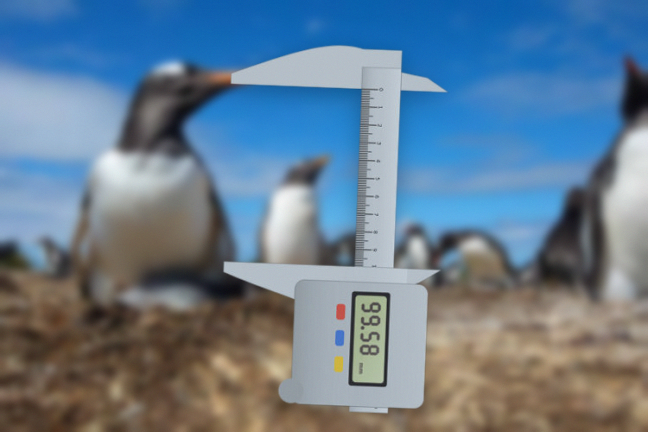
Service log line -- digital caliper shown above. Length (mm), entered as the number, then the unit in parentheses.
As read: 99.58 (mm)
